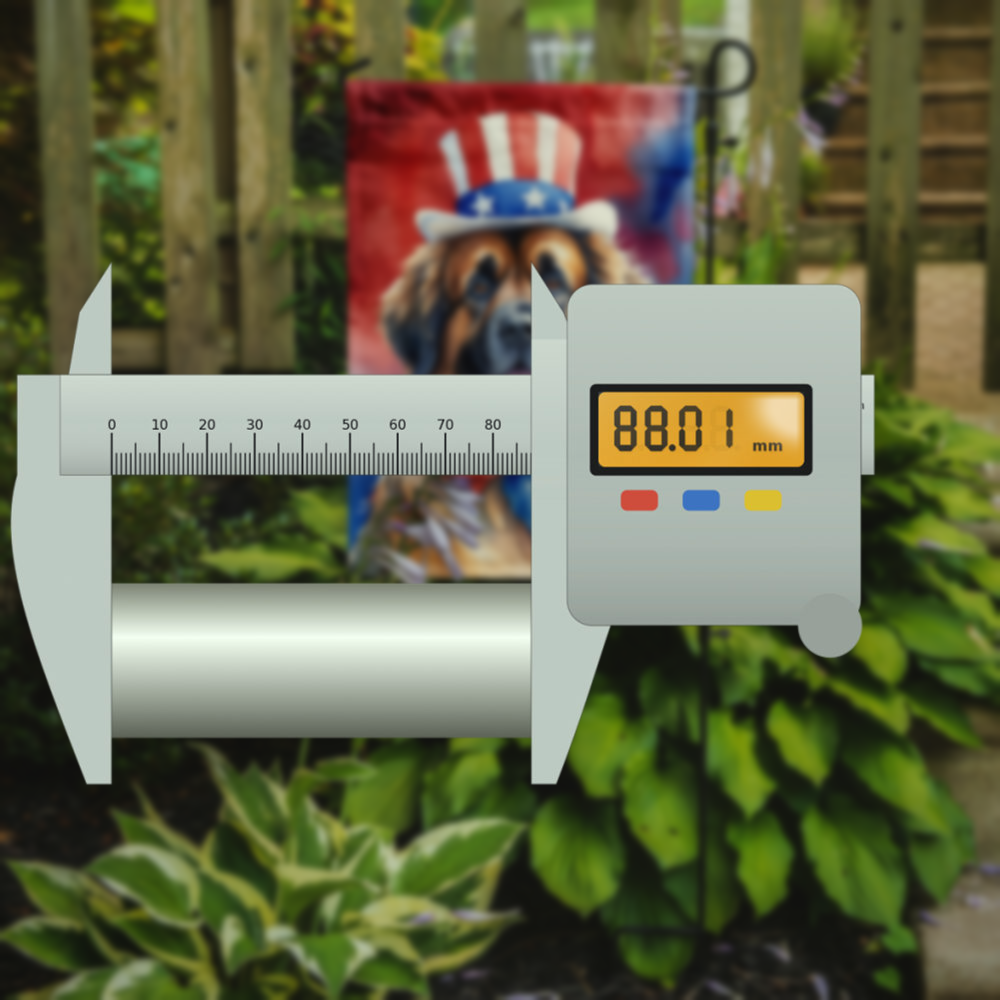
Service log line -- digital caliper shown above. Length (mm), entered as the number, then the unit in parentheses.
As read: 88.01 (mm)
